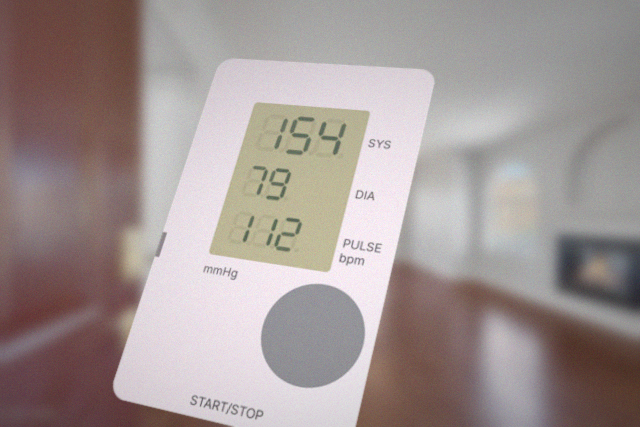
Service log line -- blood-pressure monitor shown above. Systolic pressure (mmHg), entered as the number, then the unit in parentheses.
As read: 154 (mmHg)
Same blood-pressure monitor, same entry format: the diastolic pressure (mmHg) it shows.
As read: 79 (mmHg)
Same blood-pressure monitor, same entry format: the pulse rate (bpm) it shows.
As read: 112 (bpm)
